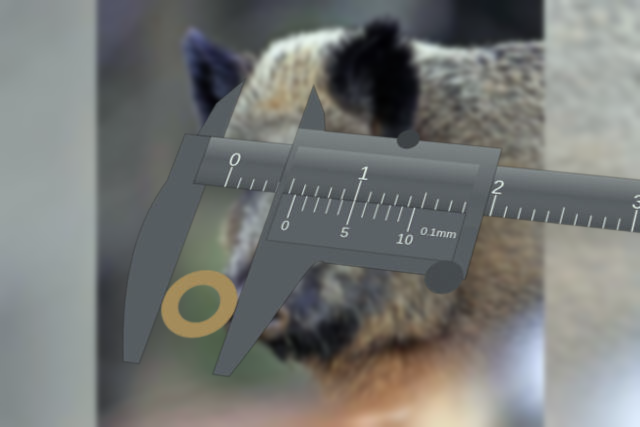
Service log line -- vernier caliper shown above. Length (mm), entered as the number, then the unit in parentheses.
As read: 5.5 (mm)
